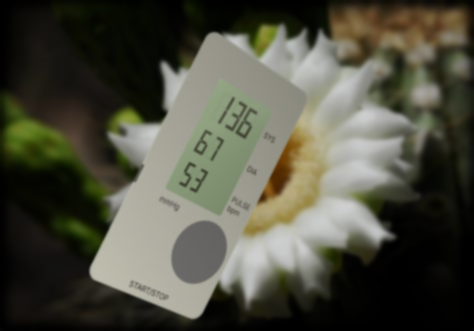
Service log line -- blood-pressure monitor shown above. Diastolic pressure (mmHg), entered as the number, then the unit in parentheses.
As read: 67 (mmHg)
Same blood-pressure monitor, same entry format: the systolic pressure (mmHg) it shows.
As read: 136 (mmHg)
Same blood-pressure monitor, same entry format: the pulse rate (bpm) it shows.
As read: 53 (bpm)
